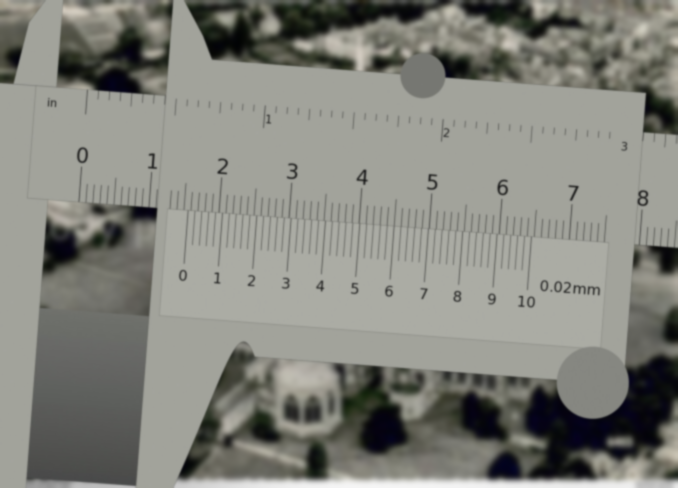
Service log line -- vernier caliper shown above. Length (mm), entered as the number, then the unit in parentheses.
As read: 15.6 (mm)
